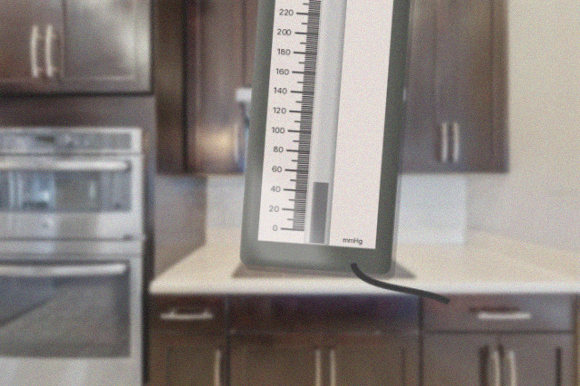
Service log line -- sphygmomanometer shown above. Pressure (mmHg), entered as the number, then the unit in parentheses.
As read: 50 (mmHg)
